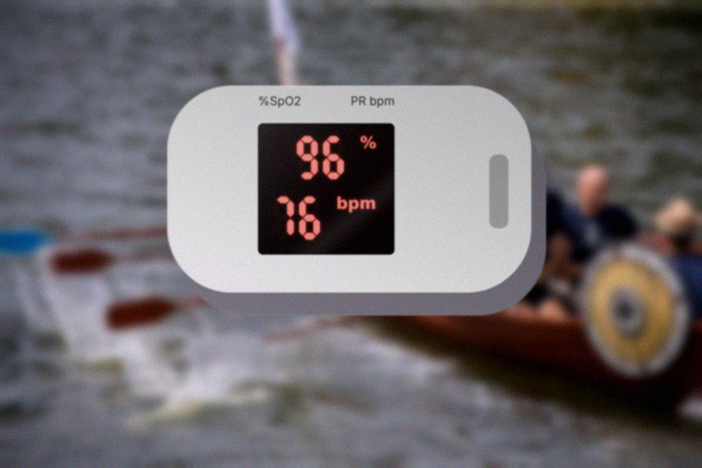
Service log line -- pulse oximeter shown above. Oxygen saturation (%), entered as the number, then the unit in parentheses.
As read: 96 (%)
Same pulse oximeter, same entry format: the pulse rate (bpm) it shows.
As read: 76 (bpm)
